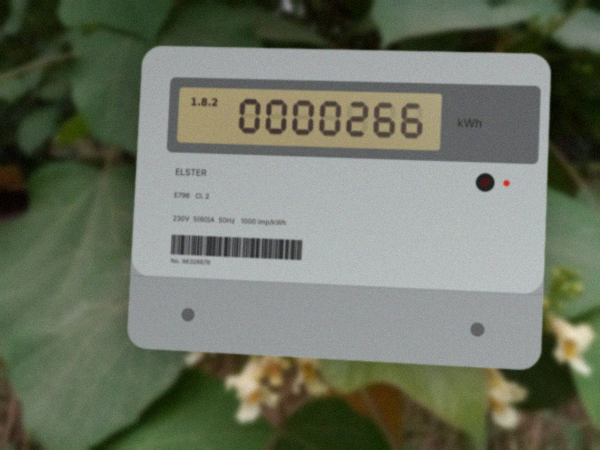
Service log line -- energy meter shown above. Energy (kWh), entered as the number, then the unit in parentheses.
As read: 266 (kWh)
